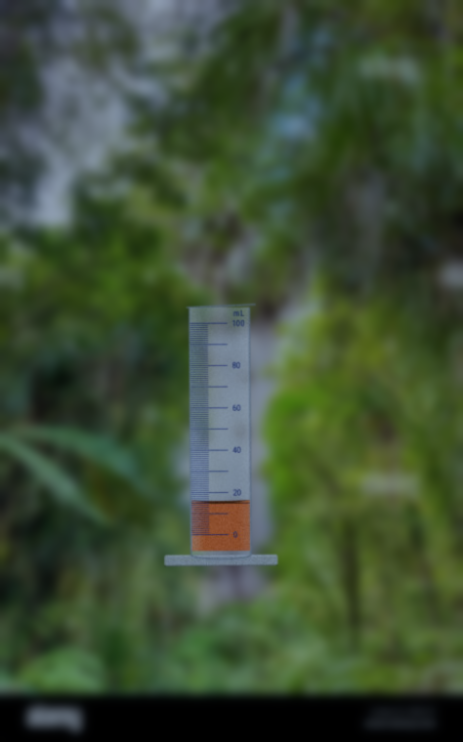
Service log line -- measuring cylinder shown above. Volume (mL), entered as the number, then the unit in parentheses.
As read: 15 (mL)
